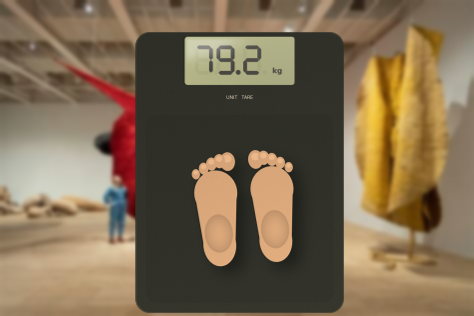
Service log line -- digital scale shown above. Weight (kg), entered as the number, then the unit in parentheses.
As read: 79.2 (kg)
